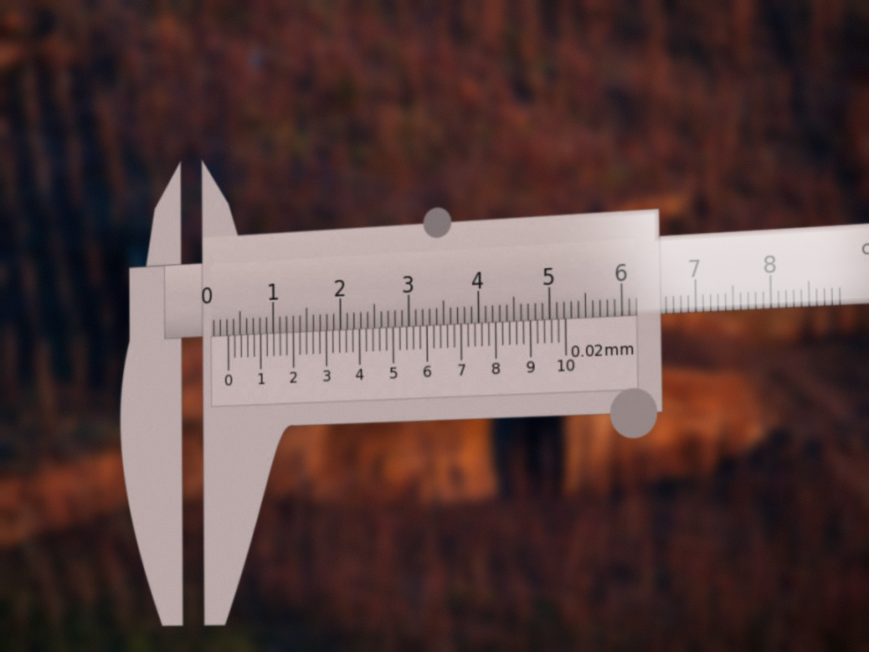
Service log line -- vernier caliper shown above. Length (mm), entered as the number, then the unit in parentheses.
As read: 3.2 (mm)
